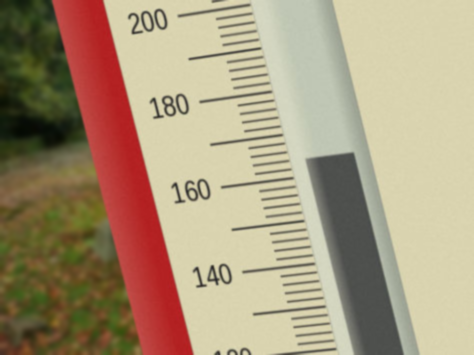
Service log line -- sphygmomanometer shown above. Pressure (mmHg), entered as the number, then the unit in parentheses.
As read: 164 (mmHg)
